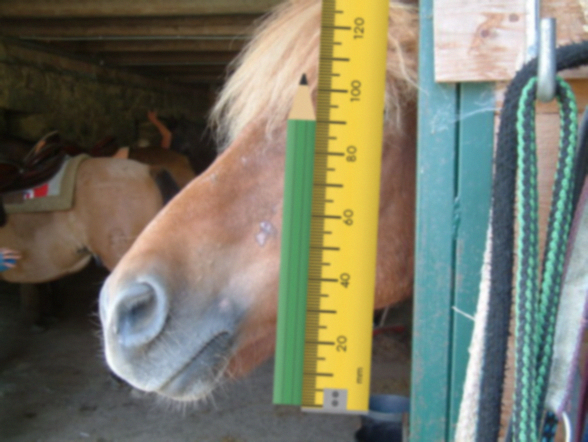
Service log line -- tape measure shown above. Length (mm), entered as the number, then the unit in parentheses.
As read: 105 (mm)
